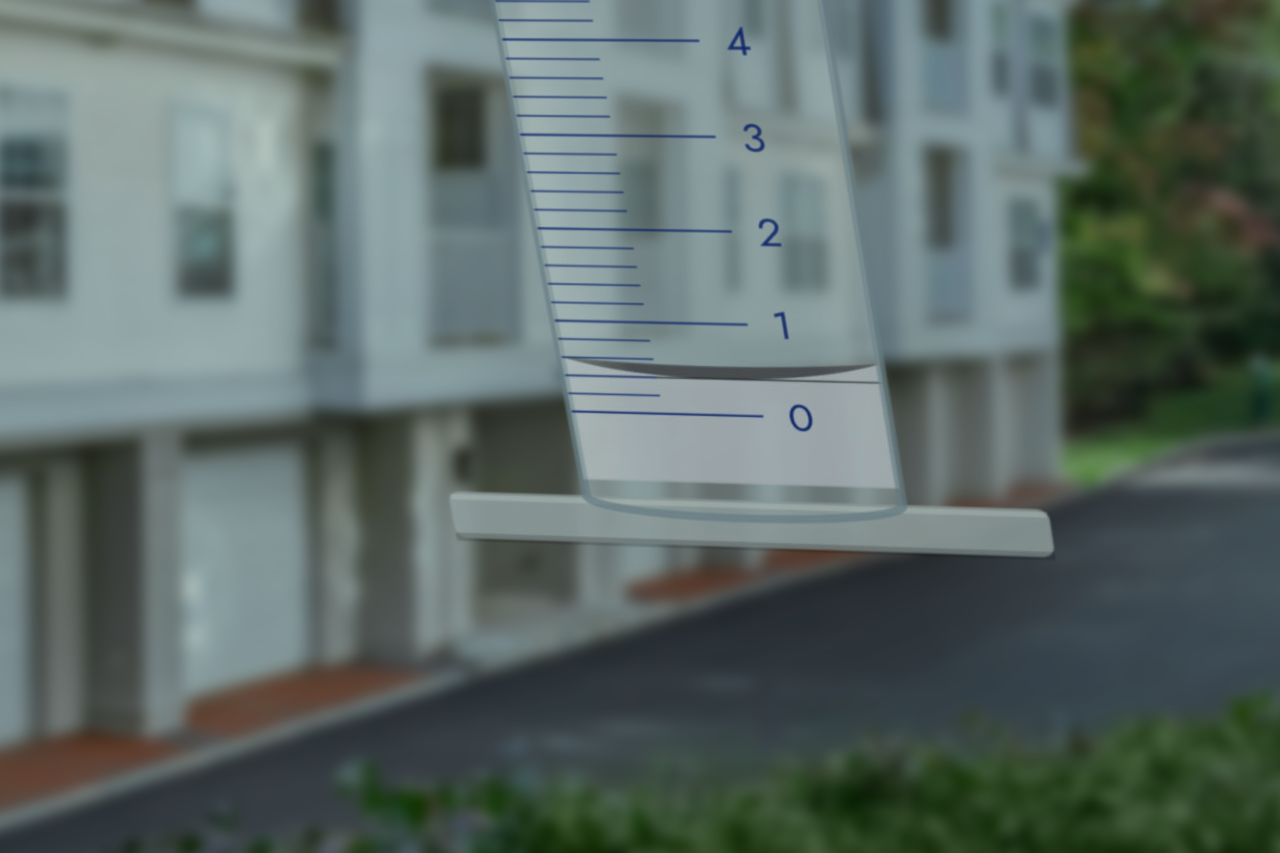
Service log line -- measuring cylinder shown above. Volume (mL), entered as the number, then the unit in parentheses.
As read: 0.4 (mL)
